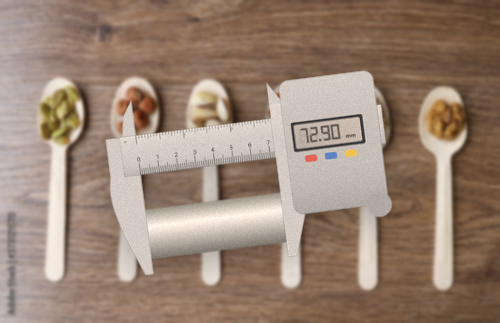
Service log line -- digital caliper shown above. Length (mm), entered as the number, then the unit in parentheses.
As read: 72.90 (mm)
